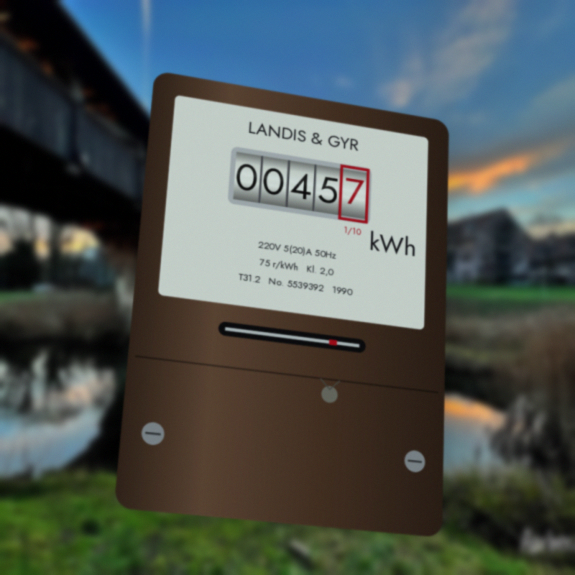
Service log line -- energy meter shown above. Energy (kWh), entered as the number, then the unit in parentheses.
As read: 45.7 (kWh)
